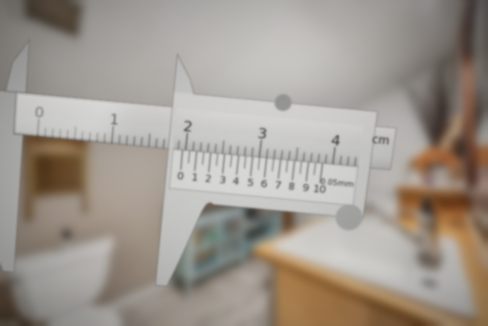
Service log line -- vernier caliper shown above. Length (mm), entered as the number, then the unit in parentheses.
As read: 19.6 (mm)
